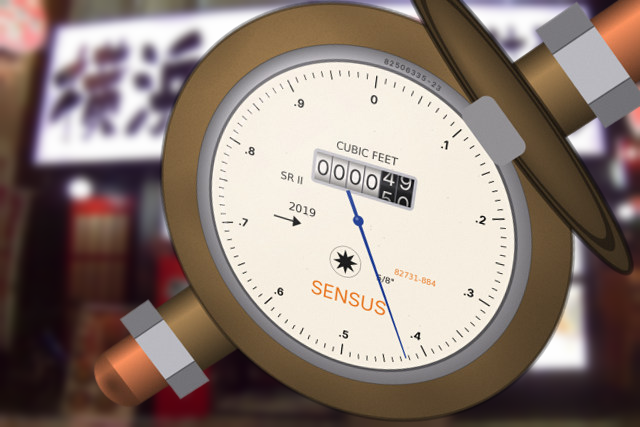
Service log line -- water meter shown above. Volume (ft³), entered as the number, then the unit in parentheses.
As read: 49.42 (ft³)
